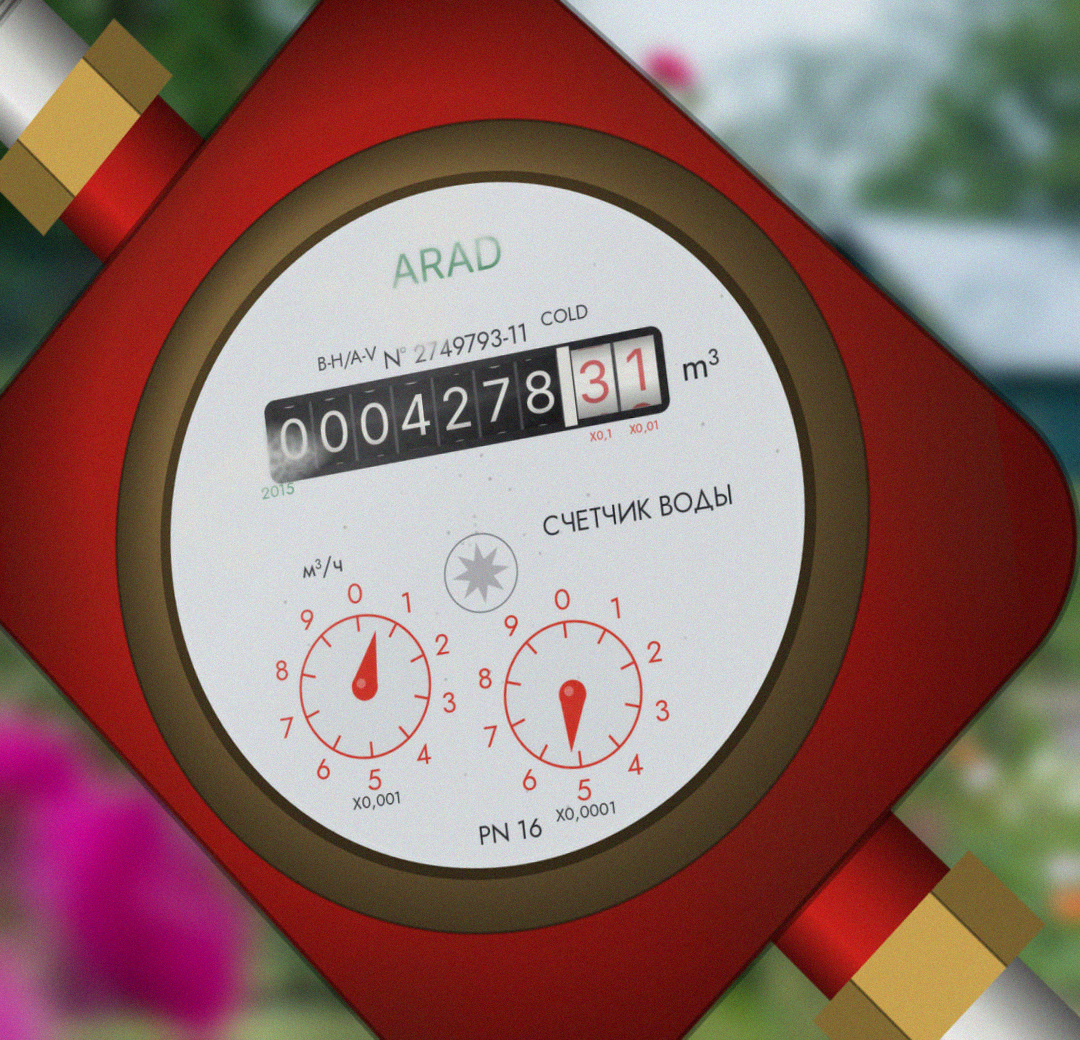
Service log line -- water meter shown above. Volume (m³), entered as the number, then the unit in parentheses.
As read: 4278.3105 (m³)
